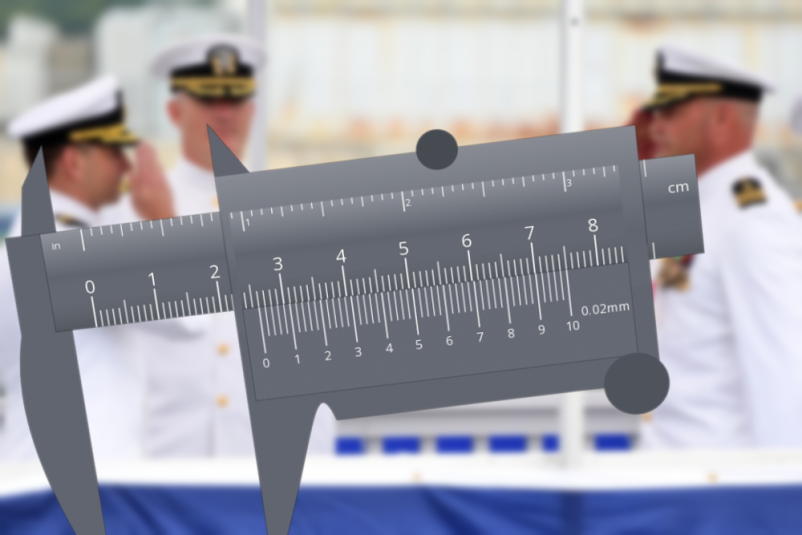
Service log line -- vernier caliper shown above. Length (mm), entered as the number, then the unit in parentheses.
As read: 26.0 (mm)
